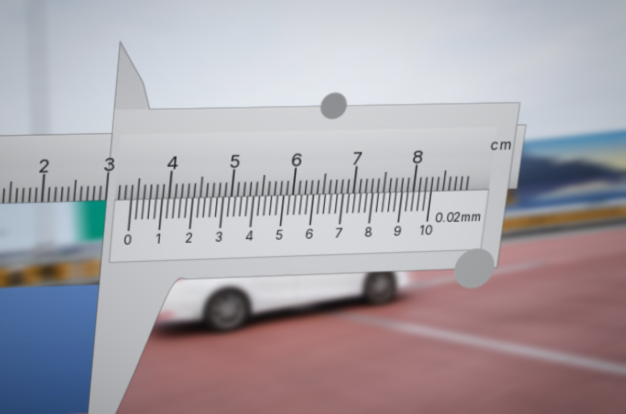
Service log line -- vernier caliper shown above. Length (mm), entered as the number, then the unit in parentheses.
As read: 34.0 (mm)
